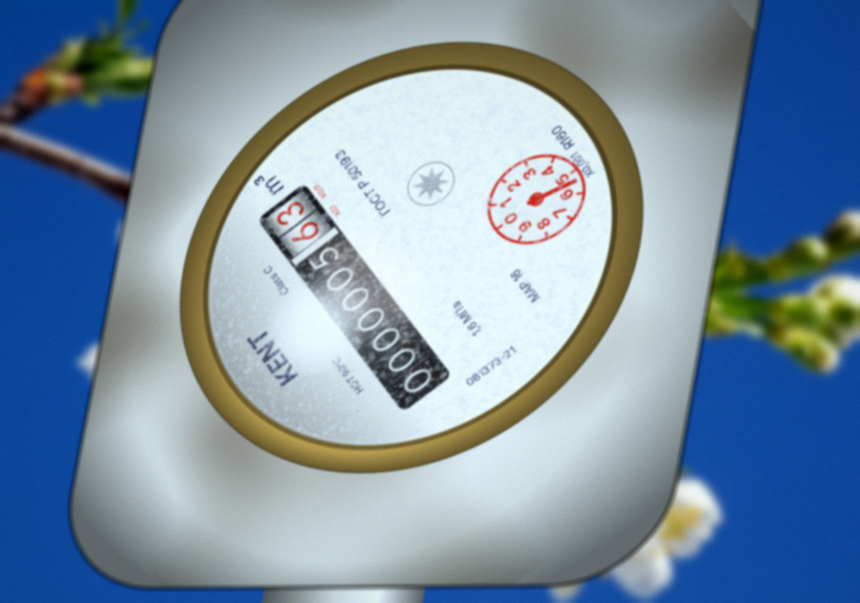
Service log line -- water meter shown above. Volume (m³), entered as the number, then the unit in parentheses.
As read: 5.635 (m³)
